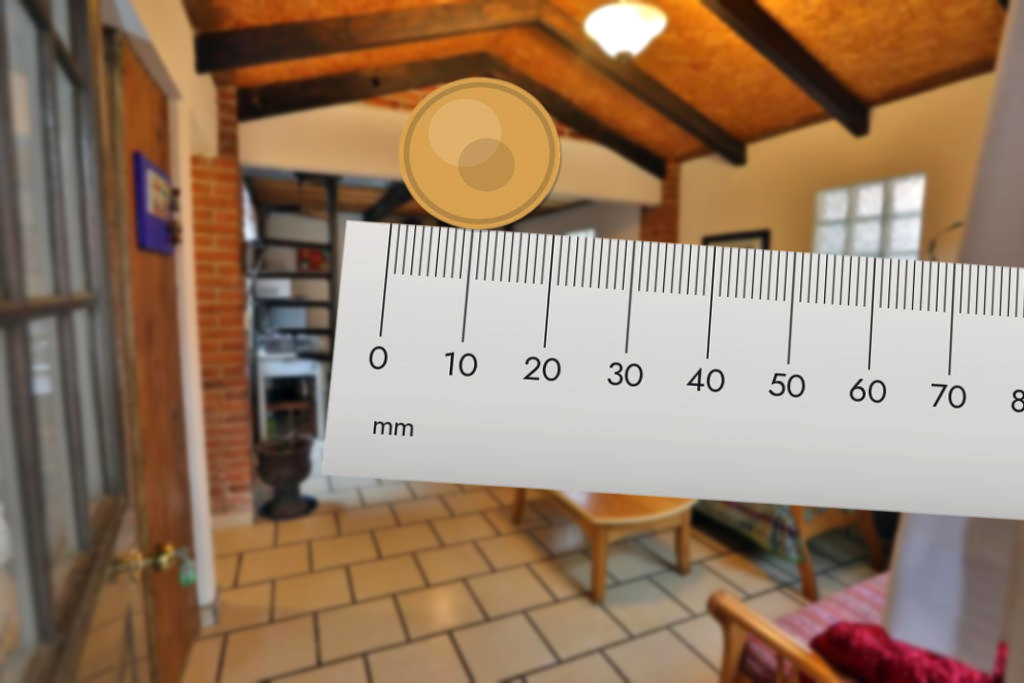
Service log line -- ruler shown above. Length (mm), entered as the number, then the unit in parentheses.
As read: 20 (mm)
